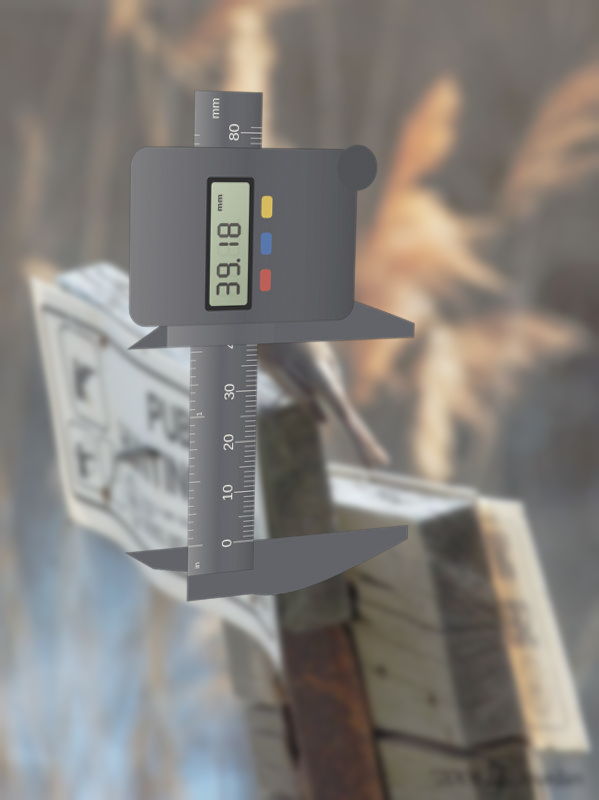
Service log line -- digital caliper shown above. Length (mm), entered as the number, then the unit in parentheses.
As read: 39.18 (mm)
